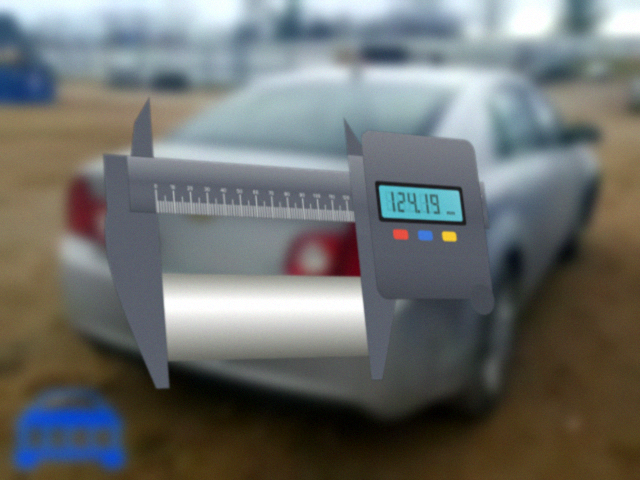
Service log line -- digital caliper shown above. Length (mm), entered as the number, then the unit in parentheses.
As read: 124.19 (mm)
